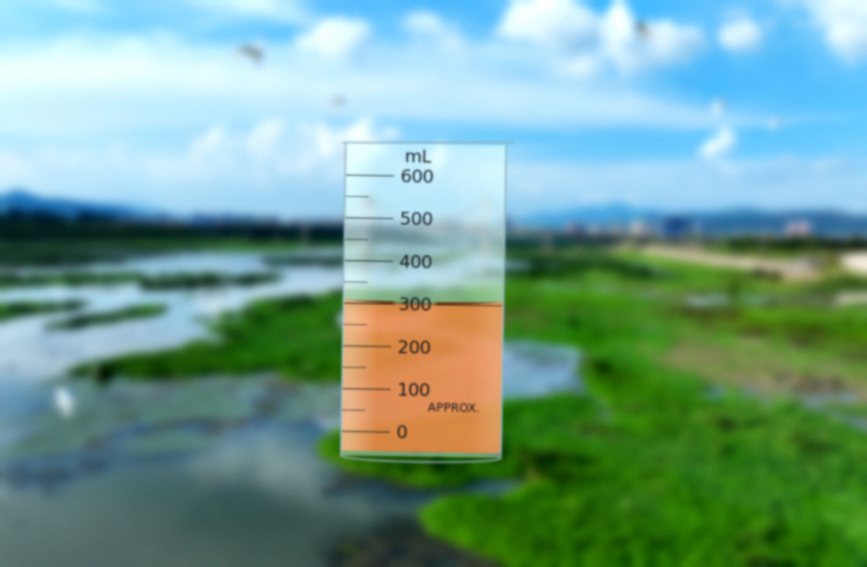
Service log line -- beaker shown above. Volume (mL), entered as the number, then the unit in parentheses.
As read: 300 (mL)
